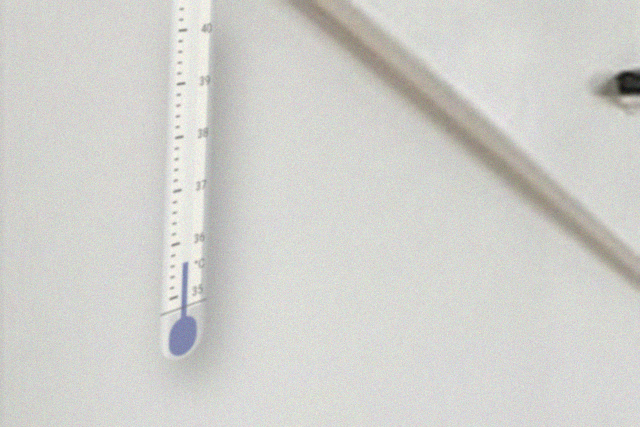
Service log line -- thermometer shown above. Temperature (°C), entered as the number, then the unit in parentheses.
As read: 35.6 (°C)
